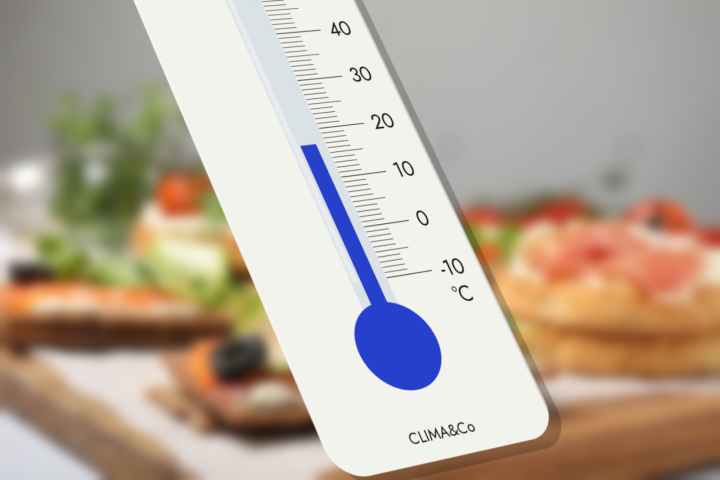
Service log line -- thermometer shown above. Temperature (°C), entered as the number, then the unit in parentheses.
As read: 17 (°C)
